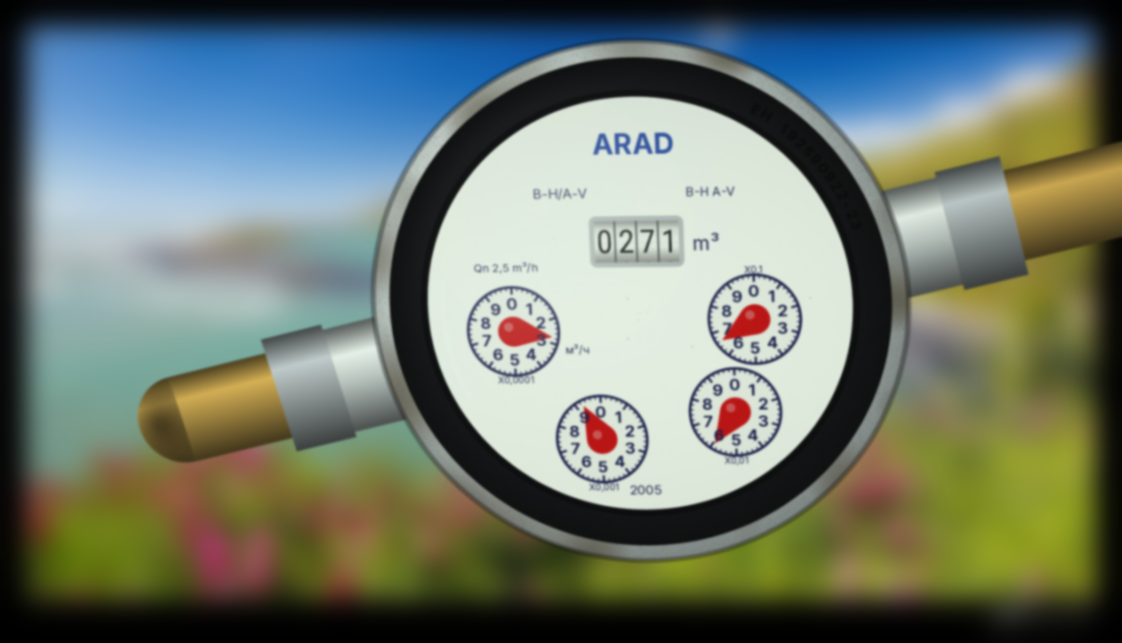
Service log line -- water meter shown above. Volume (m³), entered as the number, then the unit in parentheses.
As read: 271.6592 (m³)
